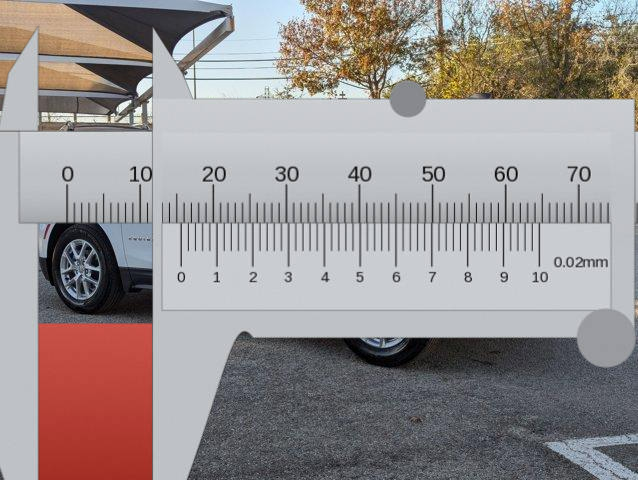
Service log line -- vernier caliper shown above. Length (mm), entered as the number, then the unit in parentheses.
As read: 15.6 (mm)
